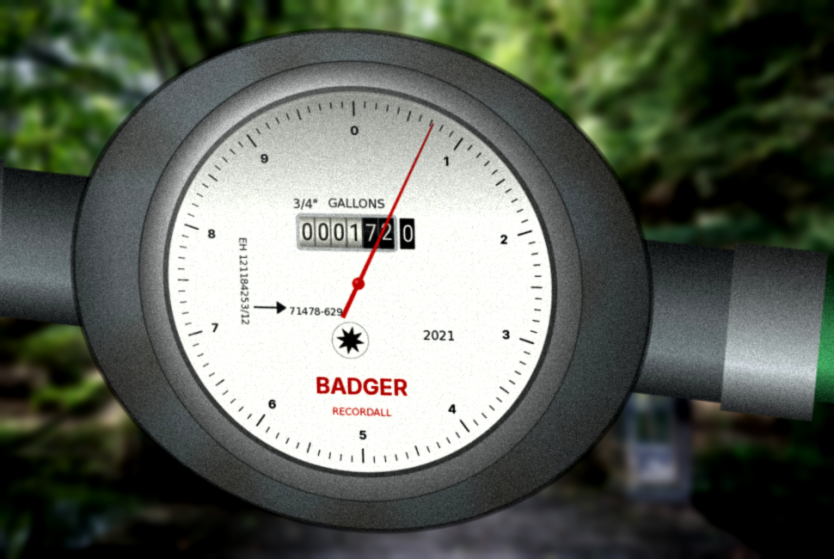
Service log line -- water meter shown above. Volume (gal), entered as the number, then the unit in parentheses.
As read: 1720.7 (gal)
